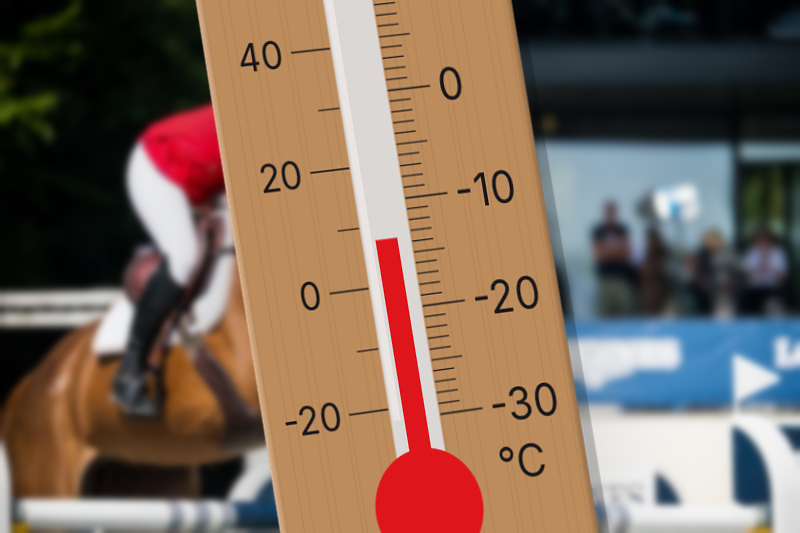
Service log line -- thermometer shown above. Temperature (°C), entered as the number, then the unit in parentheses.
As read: -13.5 (°C)
